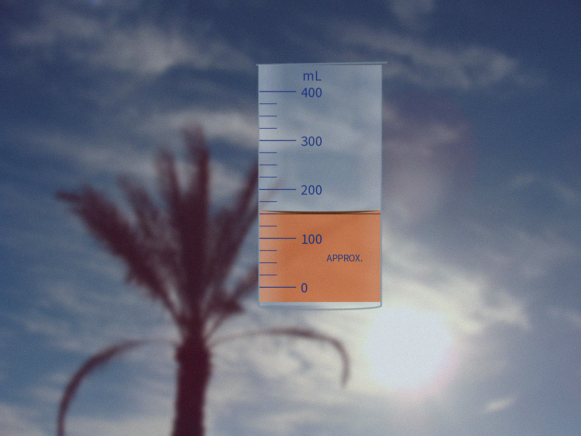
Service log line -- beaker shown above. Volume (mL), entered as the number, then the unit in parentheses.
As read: 150 (mL)
